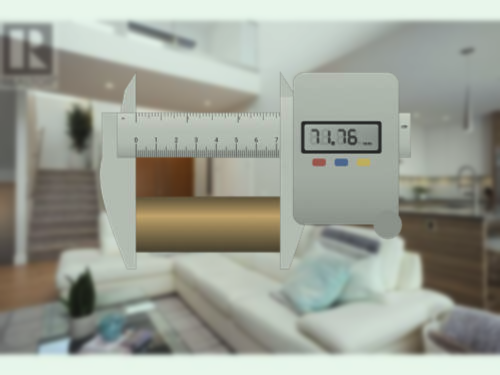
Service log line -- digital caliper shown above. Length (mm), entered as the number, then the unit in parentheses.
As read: 71.76 (mm)
